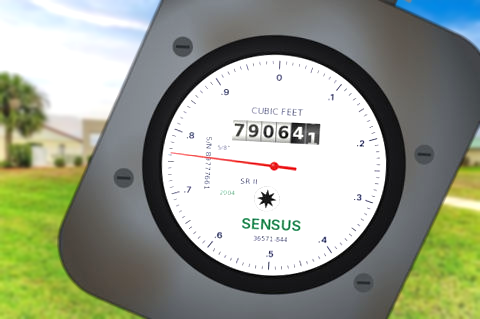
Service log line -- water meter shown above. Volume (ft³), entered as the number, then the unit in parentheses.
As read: 790640.76 (ft³)
